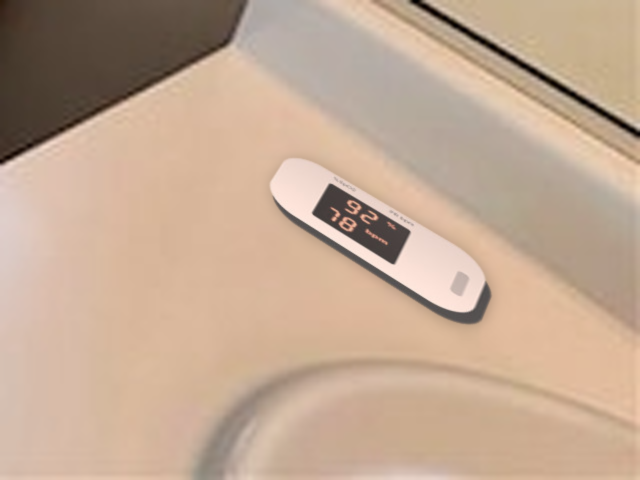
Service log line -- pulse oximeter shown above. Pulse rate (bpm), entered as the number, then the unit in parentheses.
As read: 78 (bpm)
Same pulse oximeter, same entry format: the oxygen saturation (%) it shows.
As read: 92 (%)
